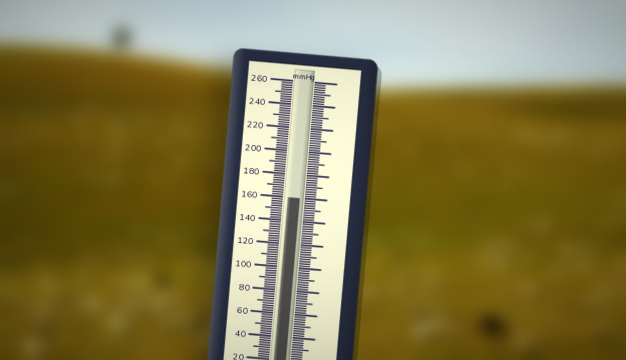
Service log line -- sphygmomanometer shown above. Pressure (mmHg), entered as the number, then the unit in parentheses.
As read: 160 (mmHg)
